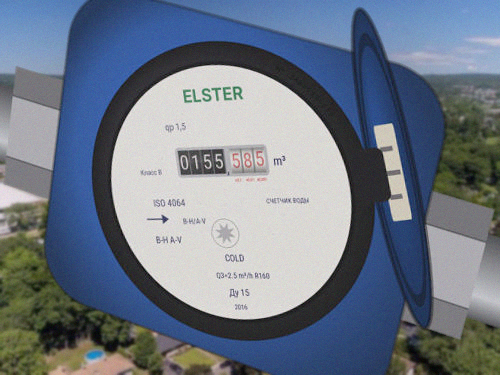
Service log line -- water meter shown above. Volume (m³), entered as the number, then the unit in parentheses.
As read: 155.585 (m³)
